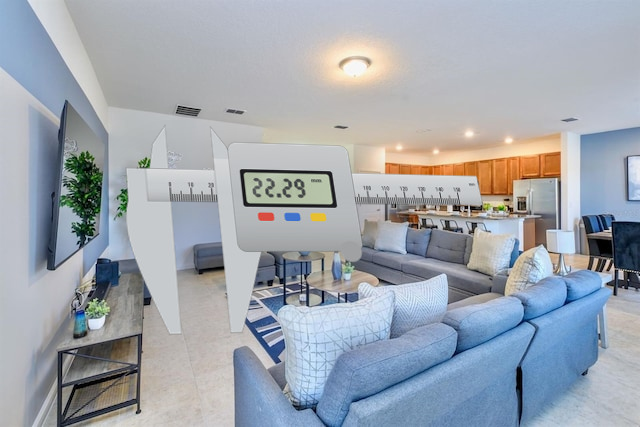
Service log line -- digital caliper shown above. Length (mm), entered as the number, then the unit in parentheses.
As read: 22.29 (mm)
